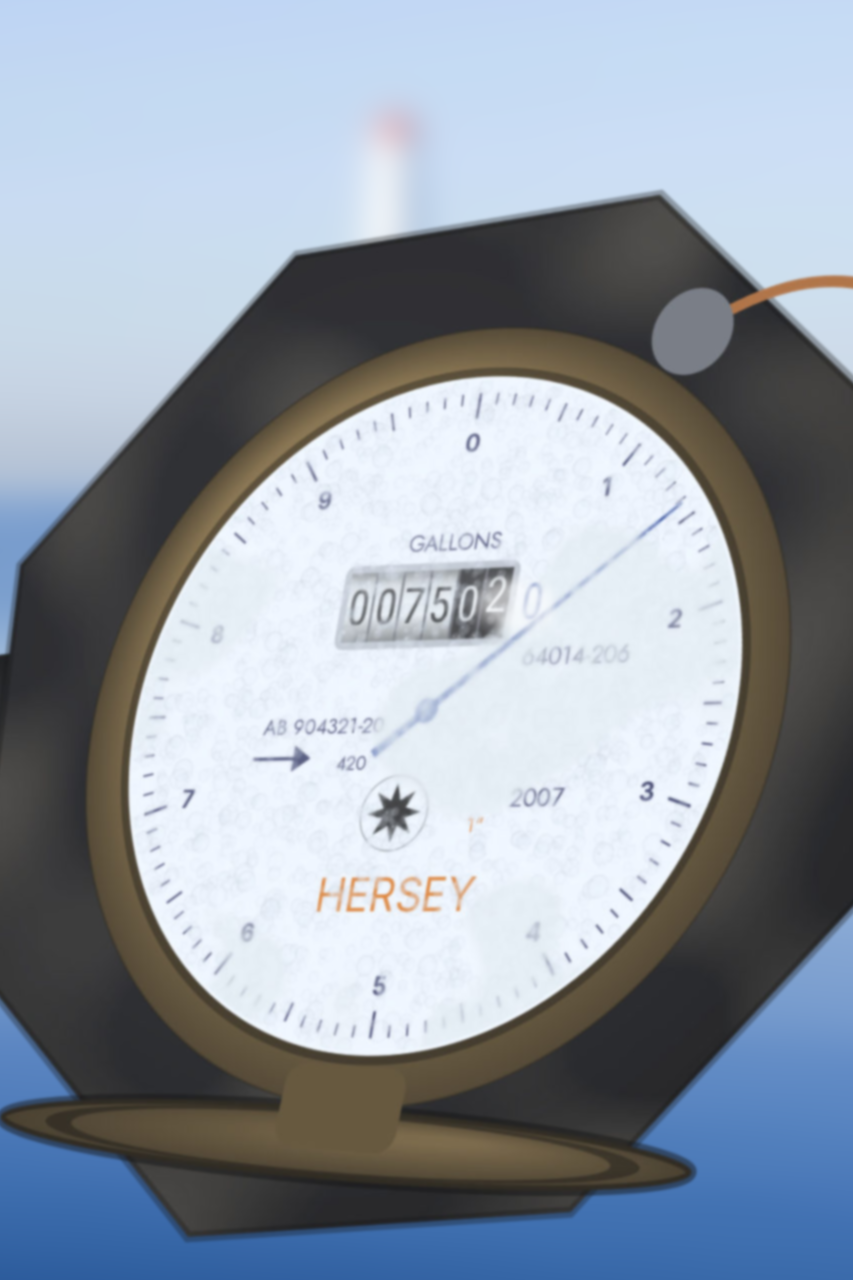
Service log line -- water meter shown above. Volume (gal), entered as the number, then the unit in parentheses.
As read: 75021.4 (gal)
